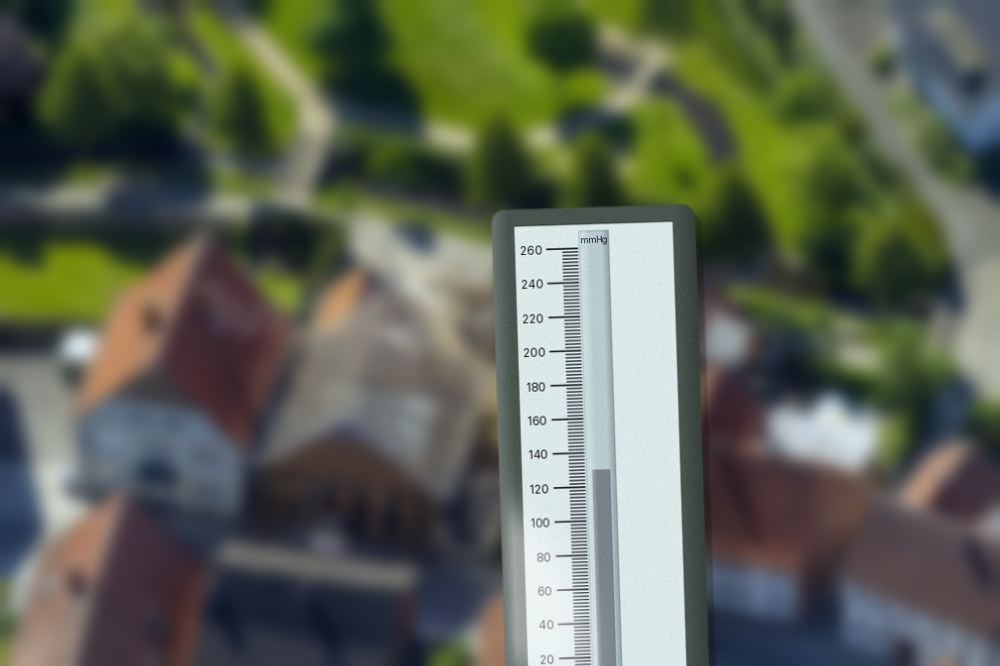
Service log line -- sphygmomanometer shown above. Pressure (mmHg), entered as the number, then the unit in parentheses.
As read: 130 (mmHg)
